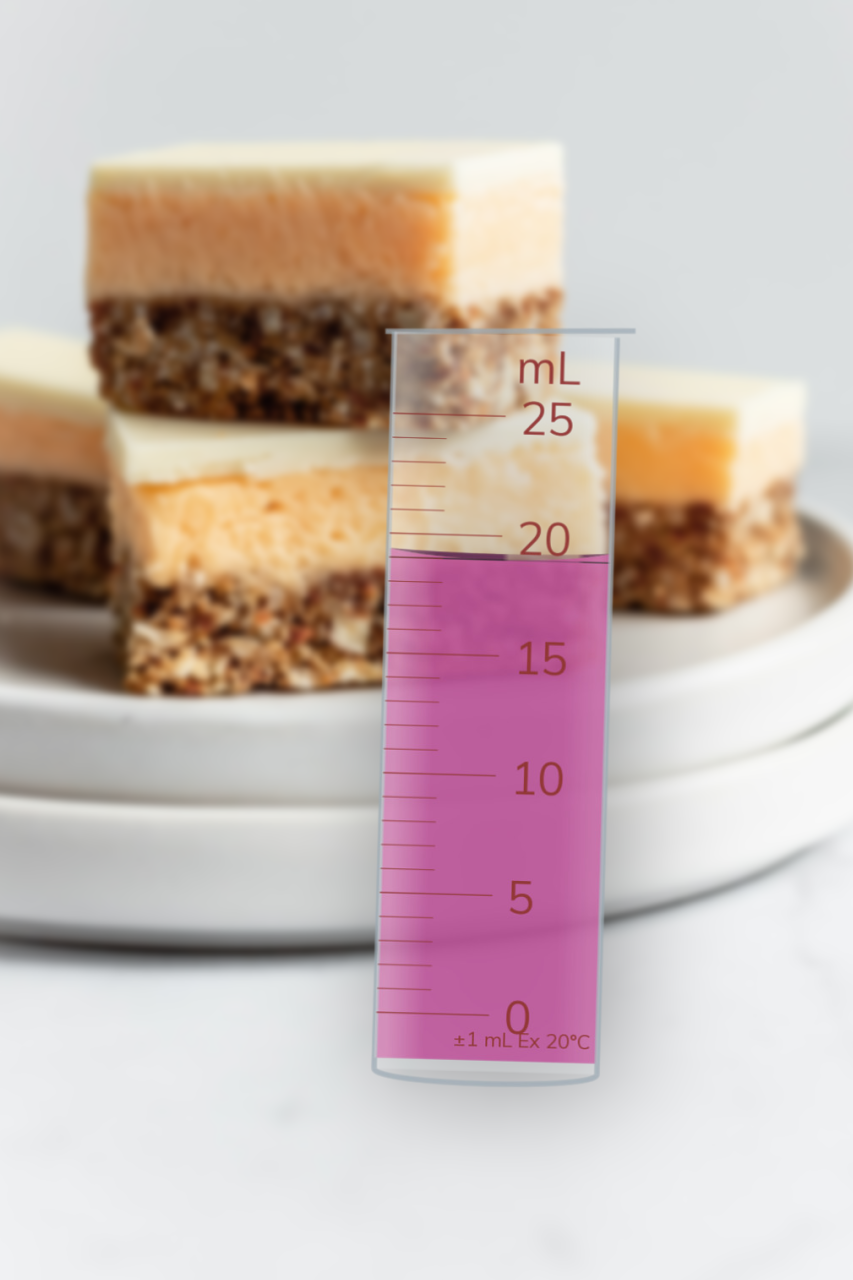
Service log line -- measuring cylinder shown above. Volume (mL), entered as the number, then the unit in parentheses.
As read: 19 (mL)
